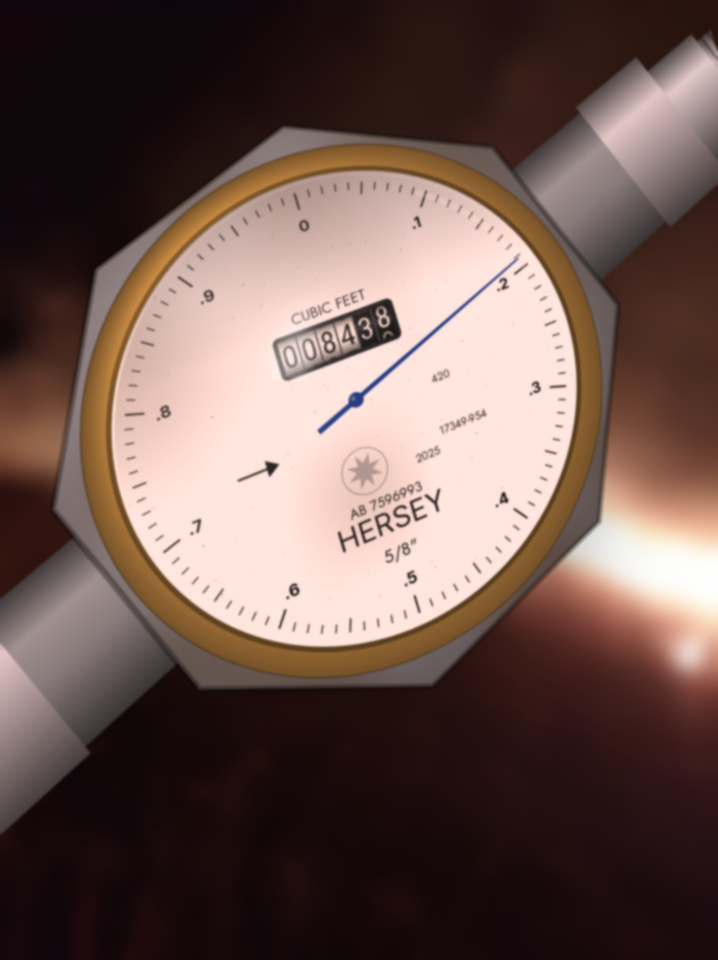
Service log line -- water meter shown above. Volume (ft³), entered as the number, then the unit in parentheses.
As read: 8438.19 (ft³)
